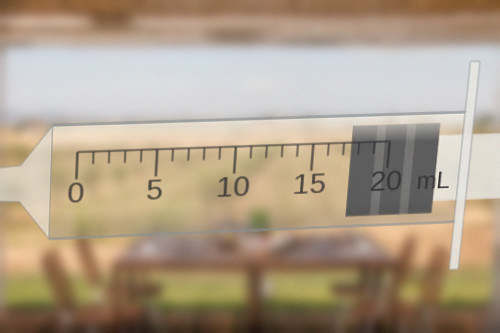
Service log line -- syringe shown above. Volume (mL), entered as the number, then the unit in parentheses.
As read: 17.5 (mL)
